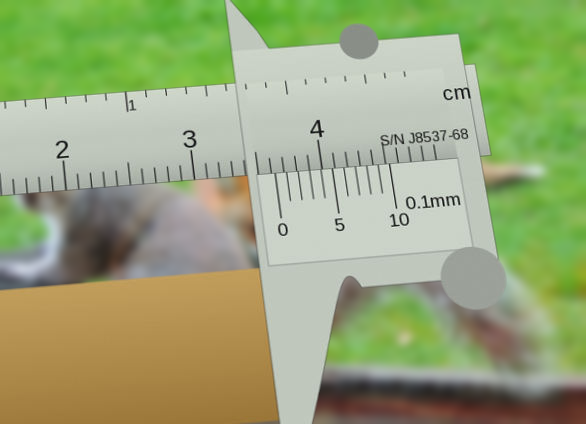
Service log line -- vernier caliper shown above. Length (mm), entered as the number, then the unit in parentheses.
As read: 36.3 (mm)
